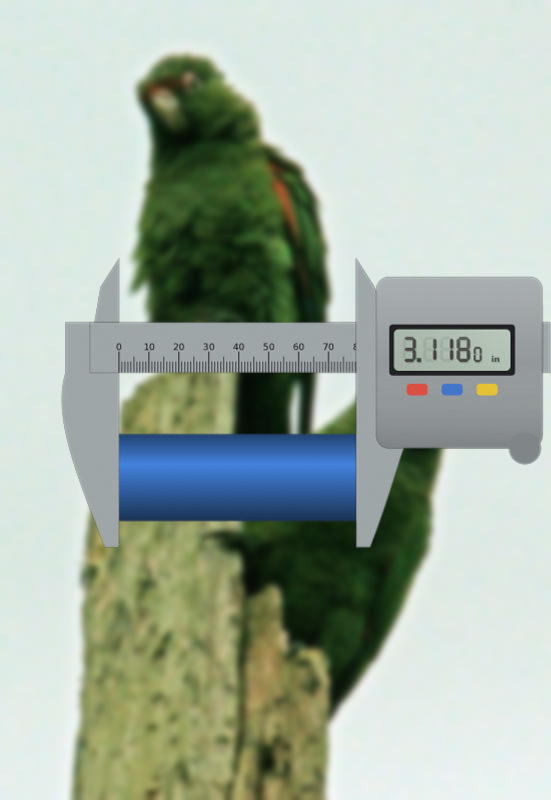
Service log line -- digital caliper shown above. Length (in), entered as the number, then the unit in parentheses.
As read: 3.1180 (in)
